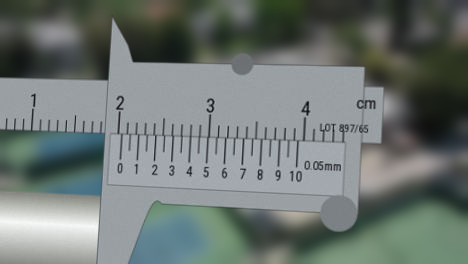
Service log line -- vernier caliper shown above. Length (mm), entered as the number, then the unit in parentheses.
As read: 20.4 (mm)
